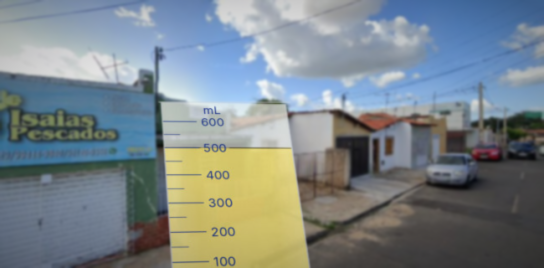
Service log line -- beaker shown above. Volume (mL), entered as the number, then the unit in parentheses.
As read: 500 (mL)
